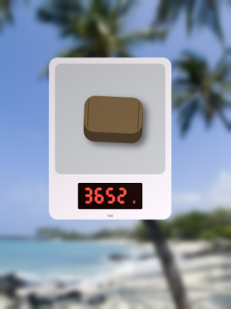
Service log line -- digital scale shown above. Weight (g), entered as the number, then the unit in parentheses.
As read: 3652 (g)
